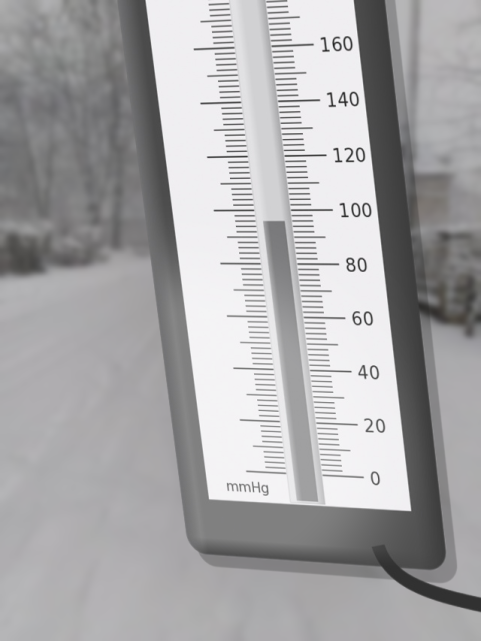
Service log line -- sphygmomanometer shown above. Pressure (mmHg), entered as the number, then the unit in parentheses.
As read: 96 (mmHg)
